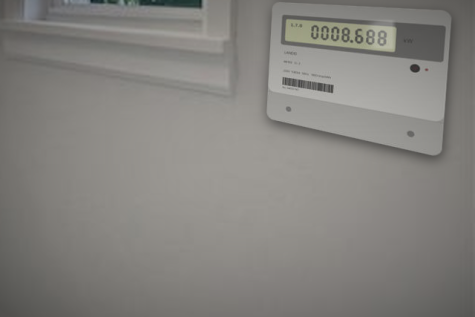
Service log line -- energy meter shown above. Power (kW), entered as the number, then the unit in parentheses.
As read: 8.688 (kW)
